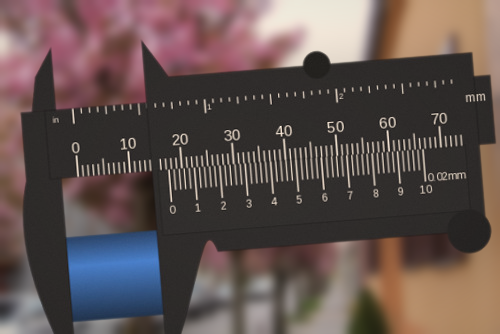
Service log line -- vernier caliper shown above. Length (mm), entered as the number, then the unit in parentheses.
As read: 17.5 (mm)
